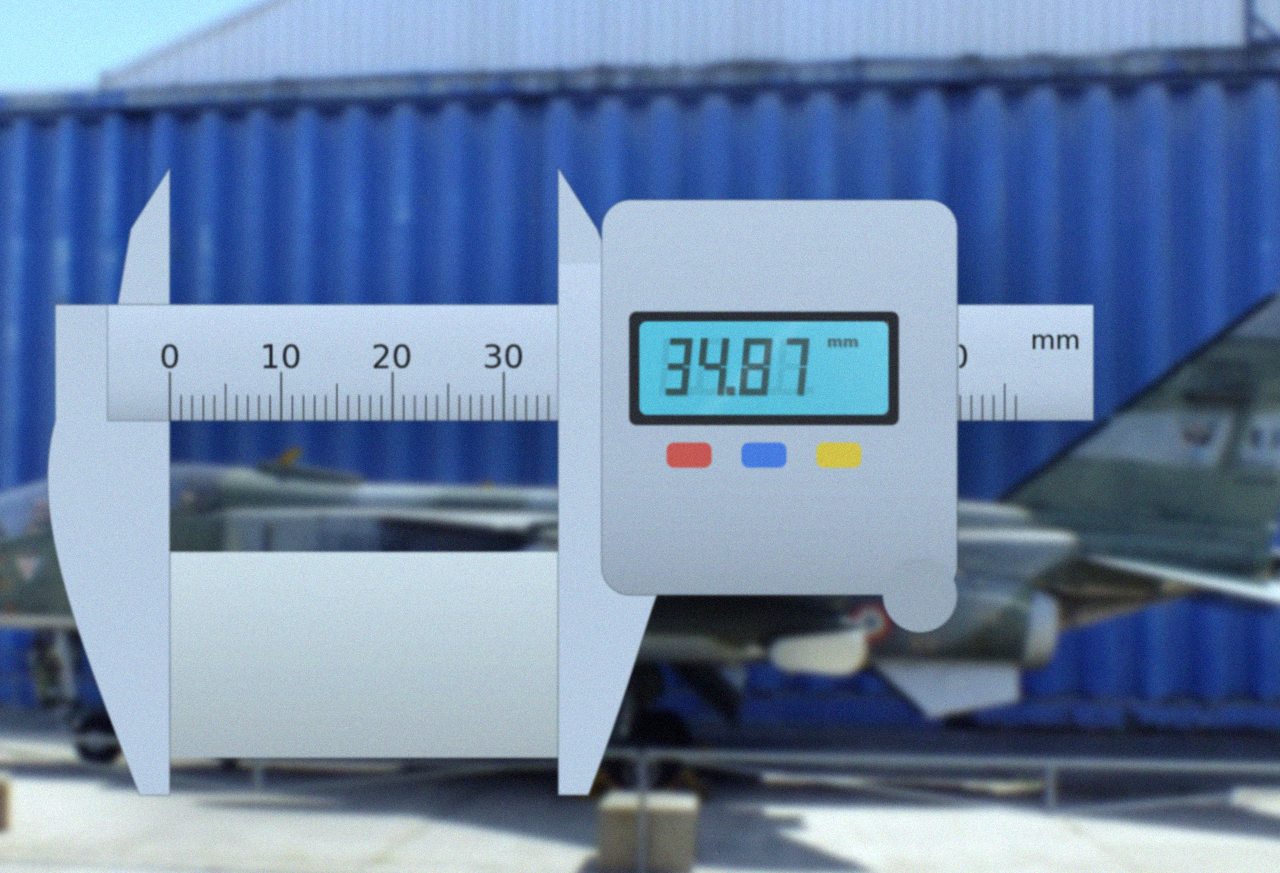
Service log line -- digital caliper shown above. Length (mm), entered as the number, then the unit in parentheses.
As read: 34.87 (mm)
